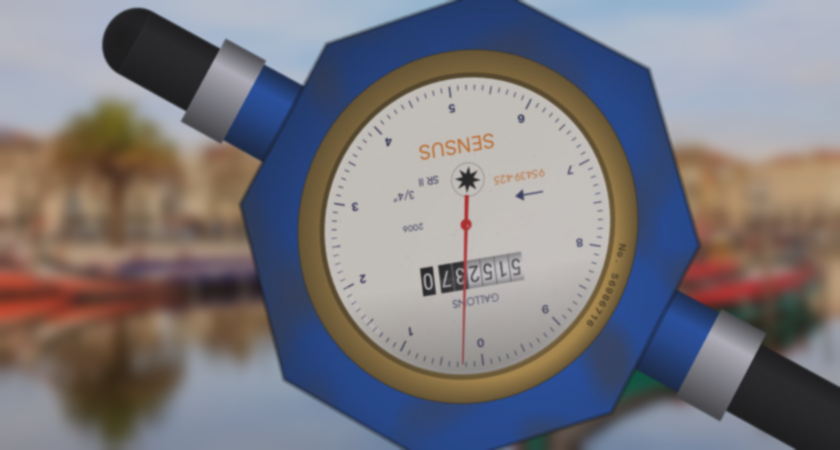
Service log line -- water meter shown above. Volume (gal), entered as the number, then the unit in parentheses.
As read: 5152370.2 (gal)
